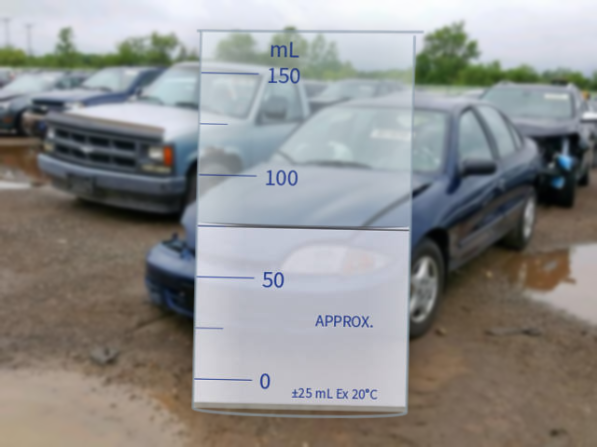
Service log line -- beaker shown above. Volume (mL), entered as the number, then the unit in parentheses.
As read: 75 (mL)
